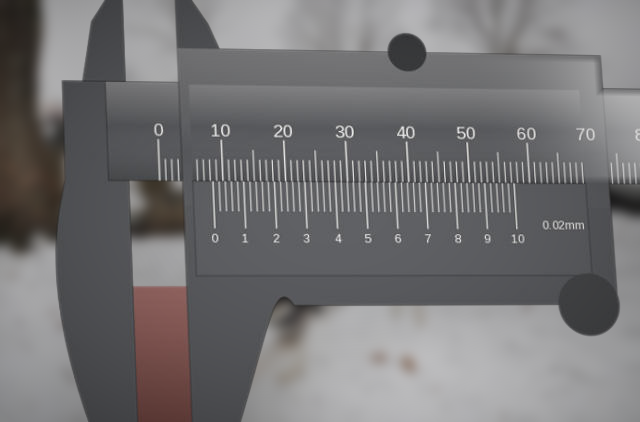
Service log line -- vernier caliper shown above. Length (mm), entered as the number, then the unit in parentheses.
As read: 8.4 (mm)
